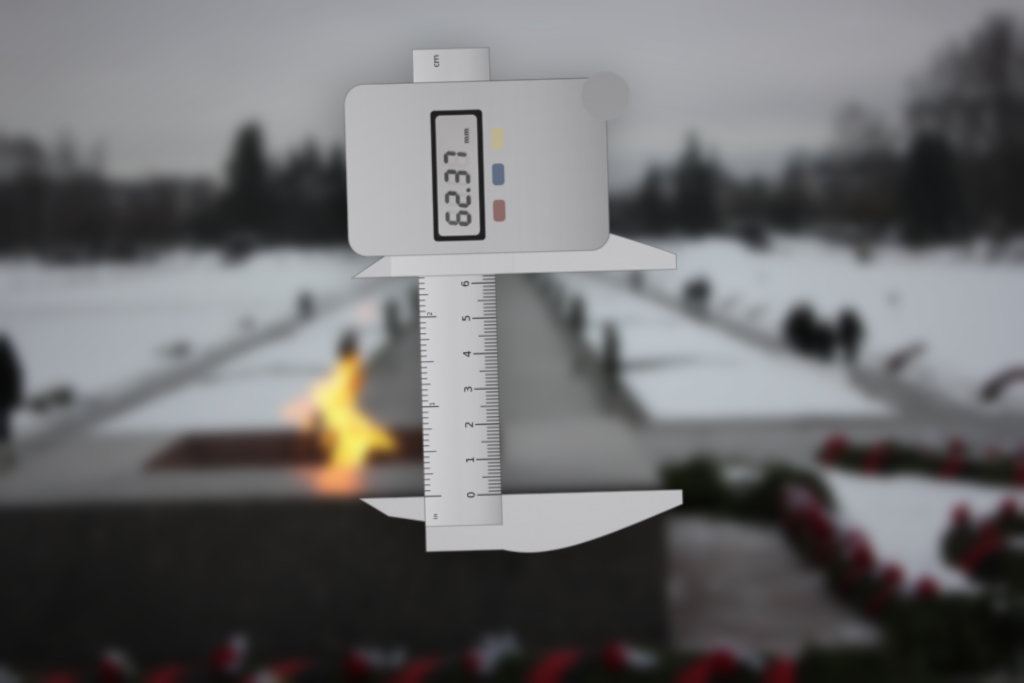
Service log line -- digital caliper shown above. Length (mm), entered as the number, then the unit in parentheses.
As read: 62.37 (mm)
